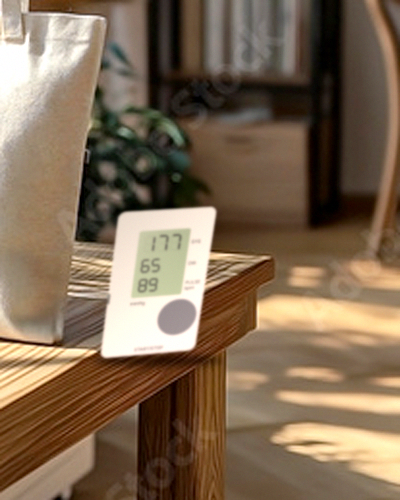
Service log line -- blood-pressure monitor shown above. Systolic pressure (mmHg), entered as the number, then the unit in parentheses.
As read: 177 (mmHg)
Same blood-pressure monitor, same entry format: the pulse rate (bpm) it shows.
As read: 89 (bpm)
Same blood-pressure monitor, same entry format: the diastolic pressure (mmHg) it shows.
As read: 65 (mmHg)
